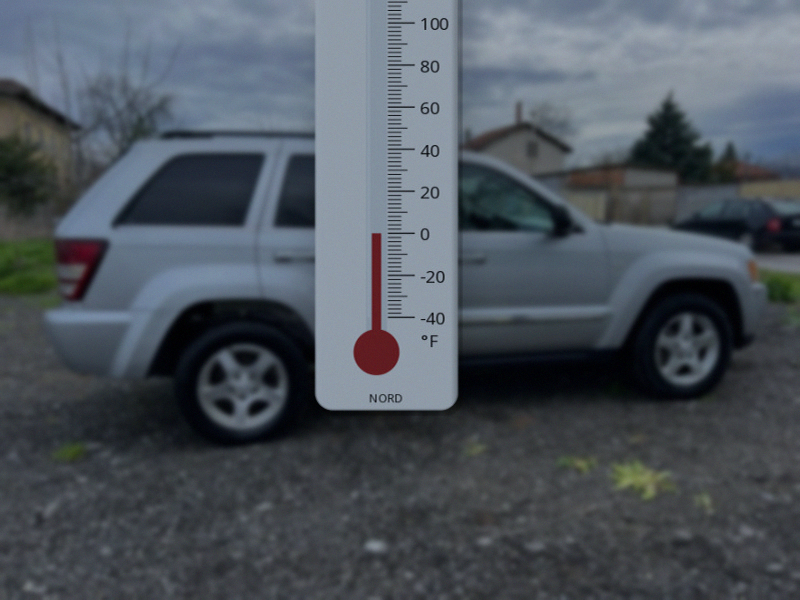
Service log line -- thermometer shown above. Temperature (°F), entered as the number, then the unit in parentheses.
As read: 0 (°F)
